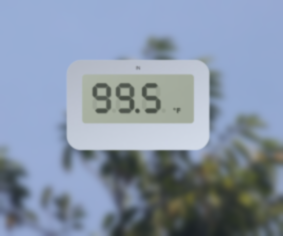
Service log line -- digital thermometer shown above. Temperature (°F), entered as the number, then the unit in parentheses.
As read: 99.5 (°F)
